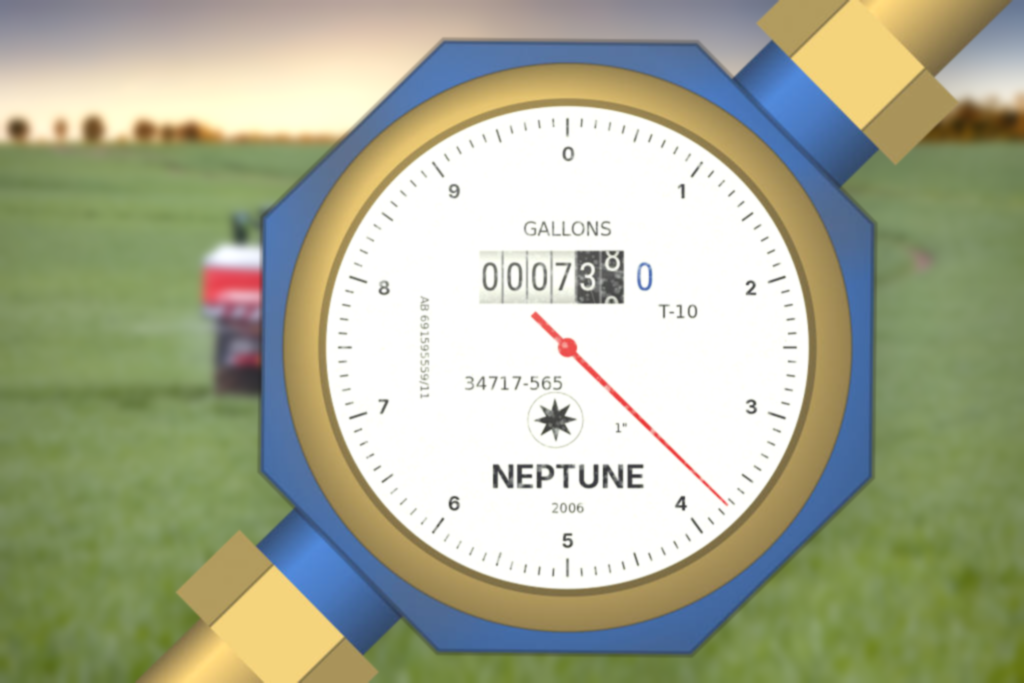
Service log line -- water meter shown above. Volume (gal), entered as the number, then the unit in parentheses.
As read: 7383.7 (gal)
